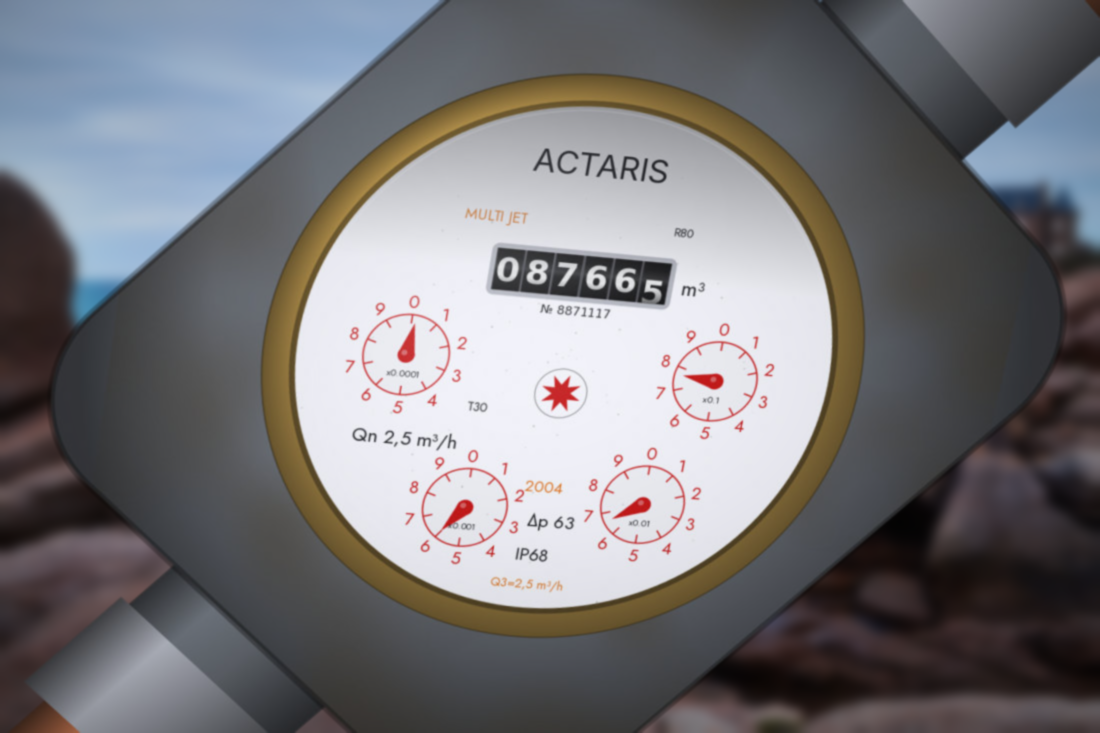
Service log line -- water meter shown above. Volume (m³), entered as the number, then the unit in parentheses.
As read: 87664.7660 (m³)
